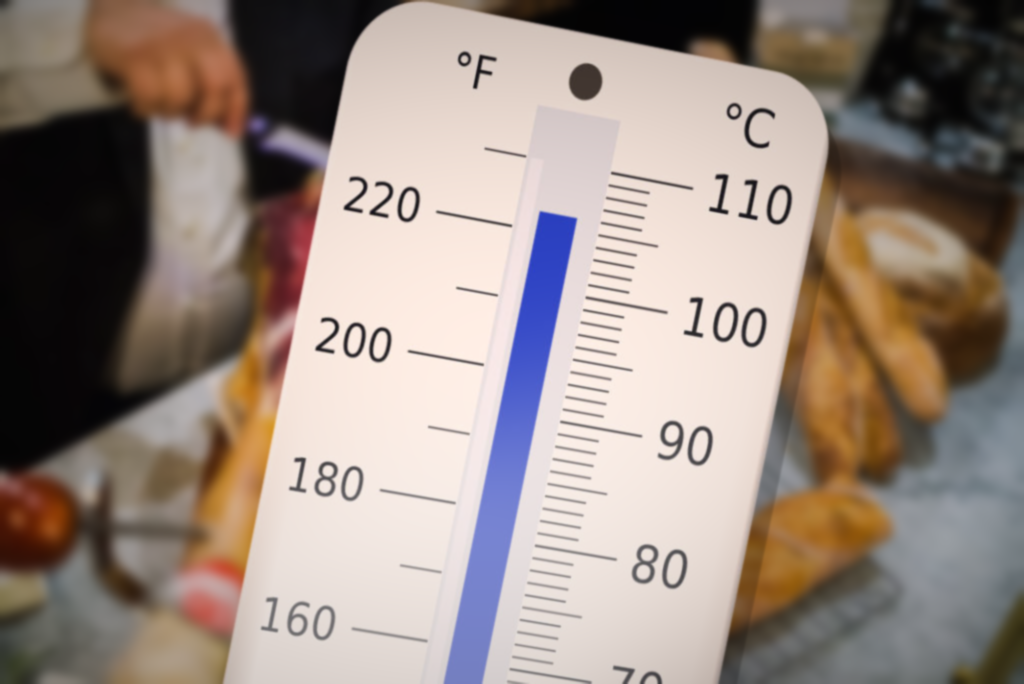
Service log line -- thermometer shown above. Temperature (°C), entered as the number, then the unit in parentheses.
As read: 106 (°C)
